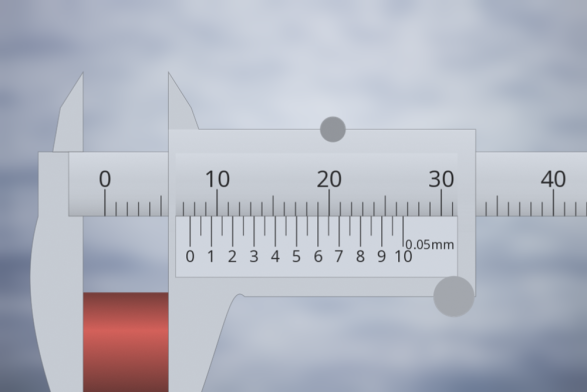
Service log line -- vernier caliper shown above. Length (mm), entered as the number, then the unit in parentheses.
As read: 7.6 (mm)
